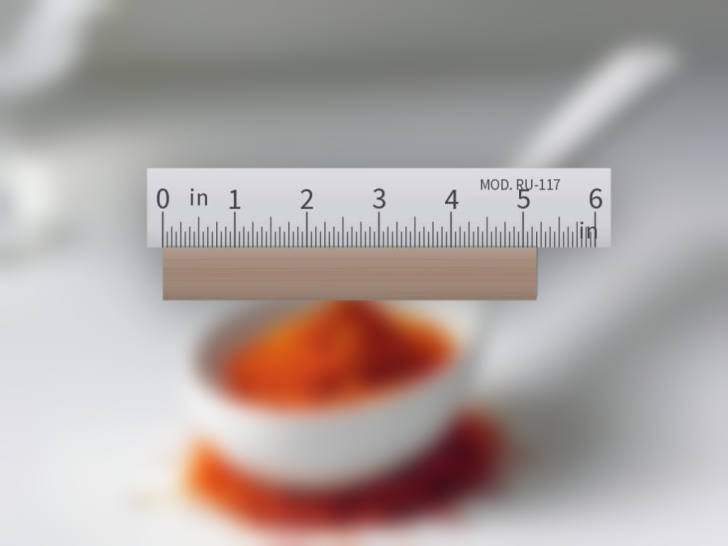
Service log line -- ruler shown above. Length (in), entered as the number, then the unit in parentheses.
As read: 5.1875 (in)
